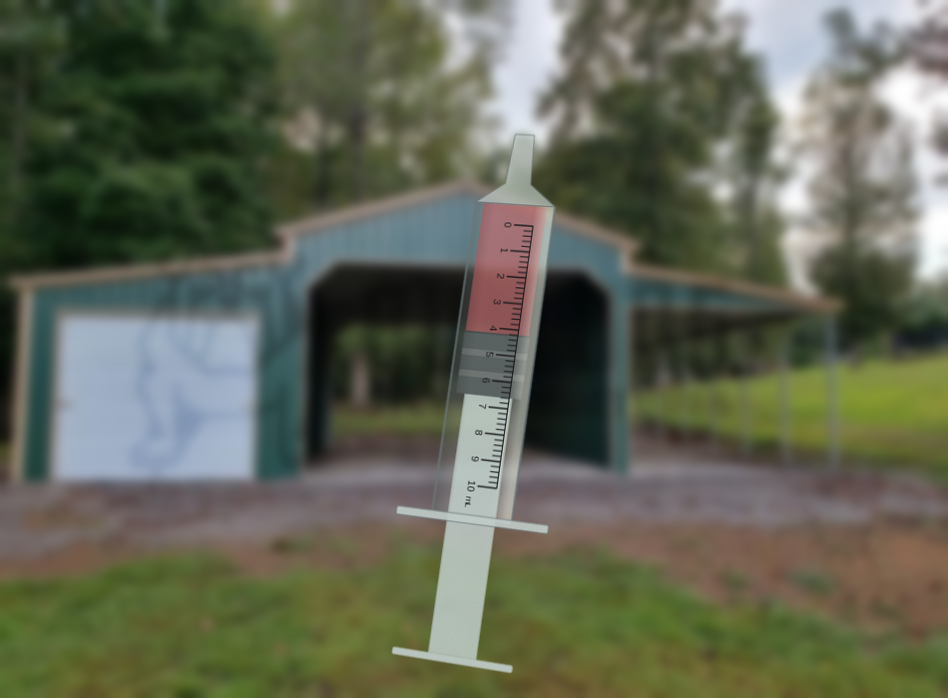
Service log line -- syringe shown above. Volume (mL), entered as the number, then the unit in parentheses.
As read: 4.2 (mL)
